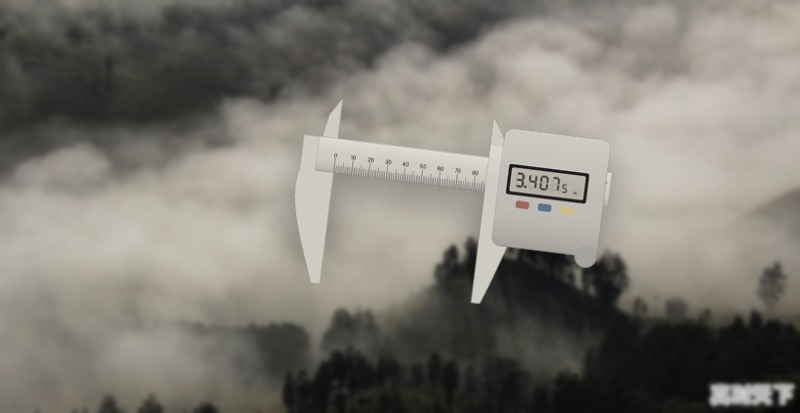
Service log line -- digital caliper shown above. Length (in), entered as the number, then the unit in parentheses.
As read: 3.4075 (in)
